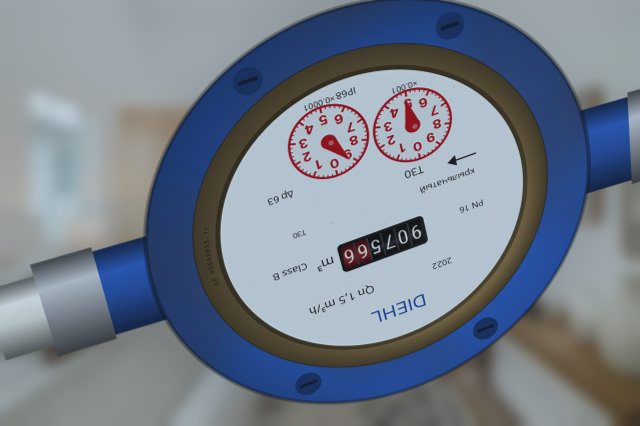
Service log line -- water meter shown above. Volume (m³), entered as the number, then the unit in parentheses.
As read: 9075.6649 (m³)
